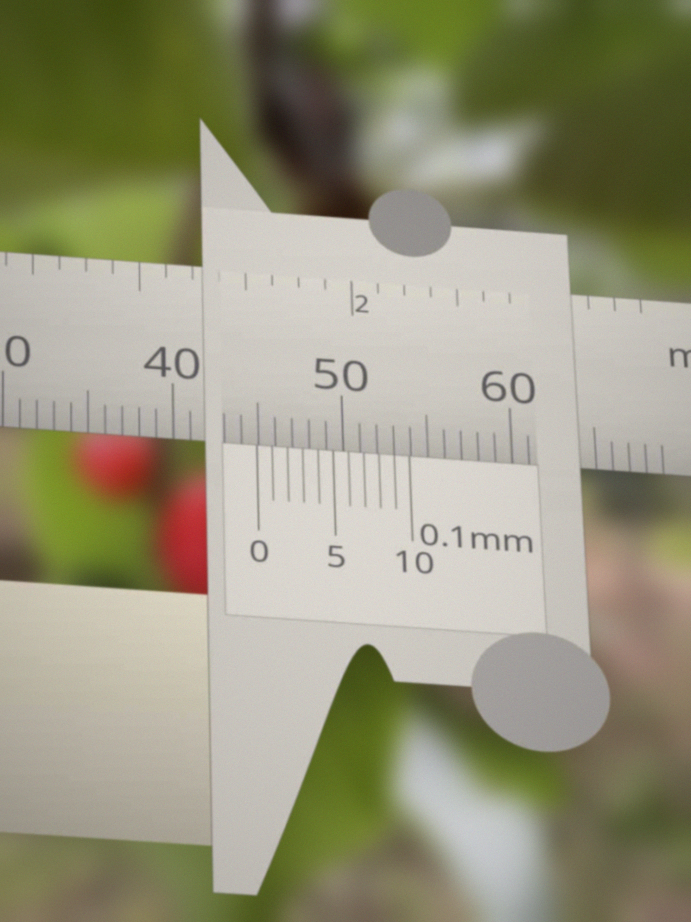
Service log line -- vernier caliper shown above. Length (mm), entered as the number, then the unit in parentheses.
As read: 44.9 (mm)
